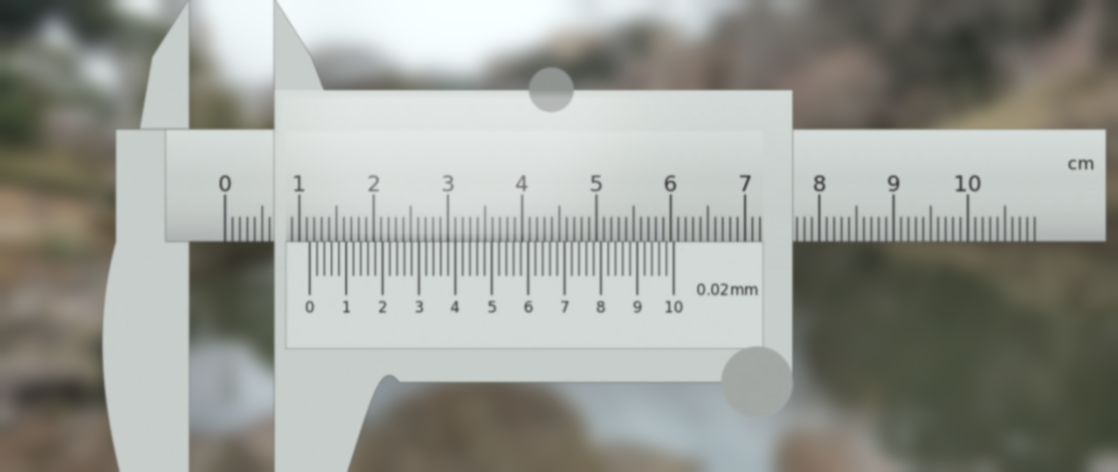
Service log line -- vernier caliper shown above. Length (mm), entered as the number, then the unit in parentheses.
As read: 11.4 (mm)
